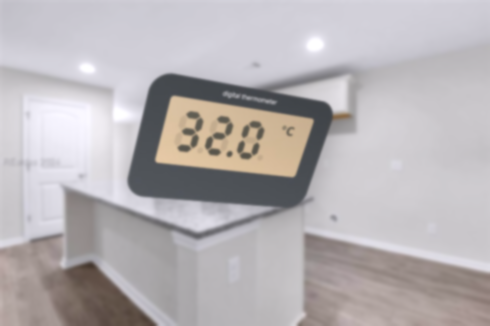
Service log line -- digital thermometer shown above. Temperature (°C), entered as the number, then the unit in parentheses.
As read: 32.0 (°C)
